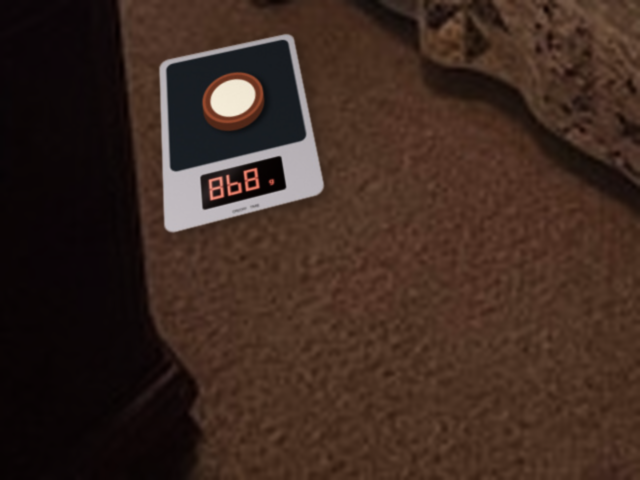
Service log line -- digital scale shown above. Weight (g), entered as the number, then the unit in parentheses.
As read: 868 (g)
